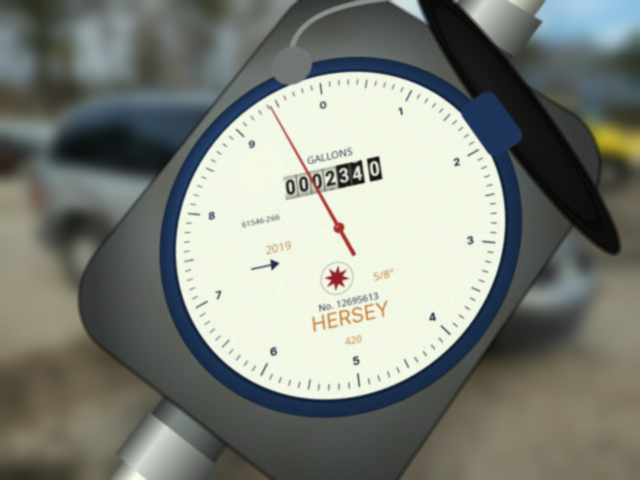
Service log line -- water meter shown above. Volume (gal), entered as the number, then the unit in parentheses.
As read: 2339.4 (gal)
